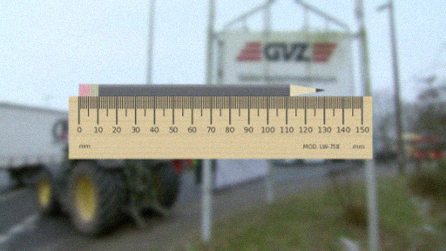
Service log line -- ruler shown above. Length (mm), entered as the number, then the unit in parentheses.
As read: 130 (mm)
